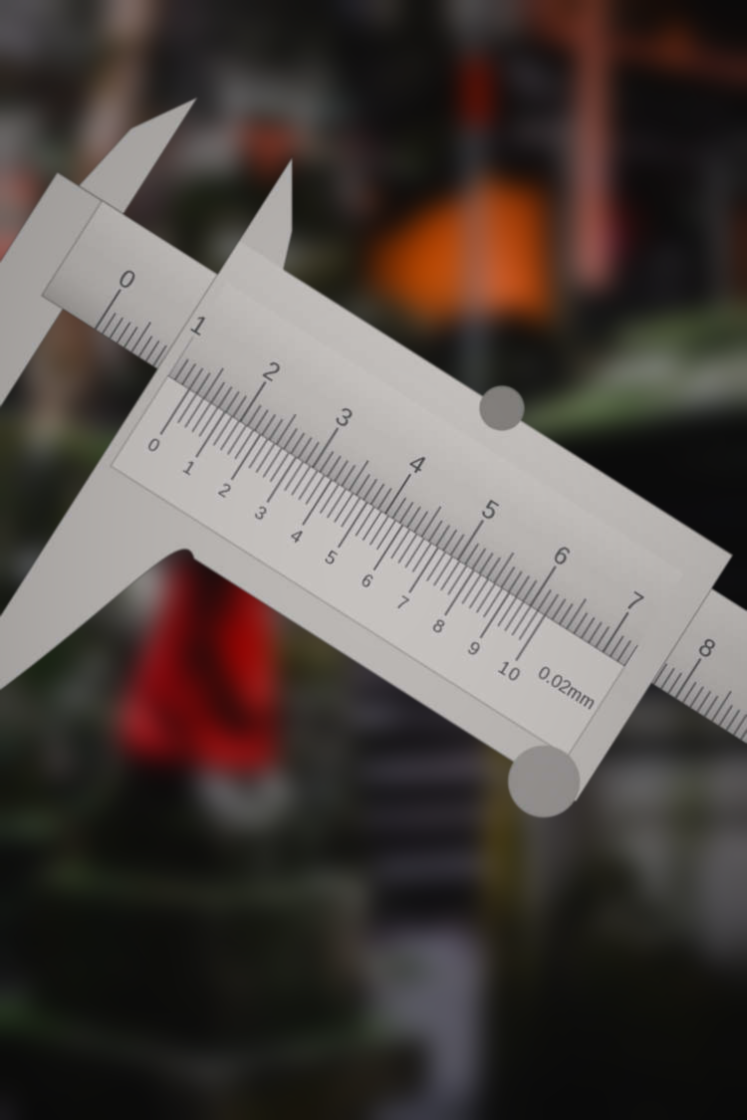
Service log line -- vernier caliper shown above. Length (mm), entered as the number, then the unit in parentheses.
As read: 13.0 (mm)
